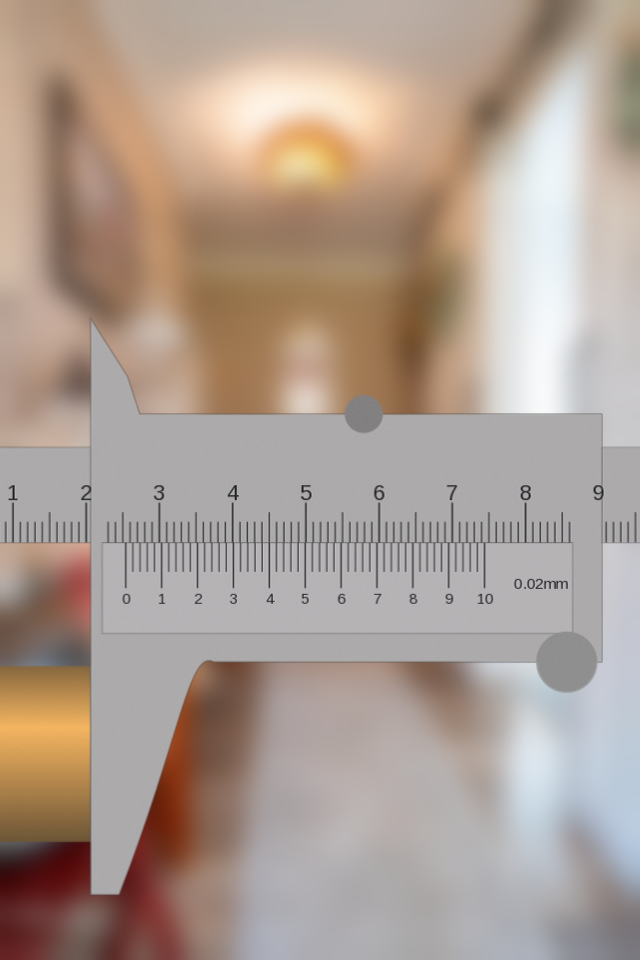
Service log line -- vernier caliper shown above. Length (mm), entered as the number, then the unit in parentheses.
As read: 25.4 (mm)
